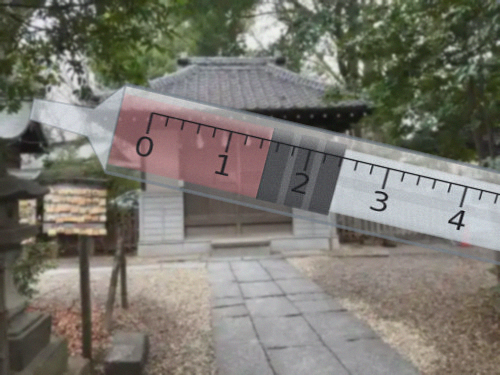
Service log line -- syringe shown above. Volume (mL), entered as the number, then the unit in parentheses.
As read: 1.5 (mL)
